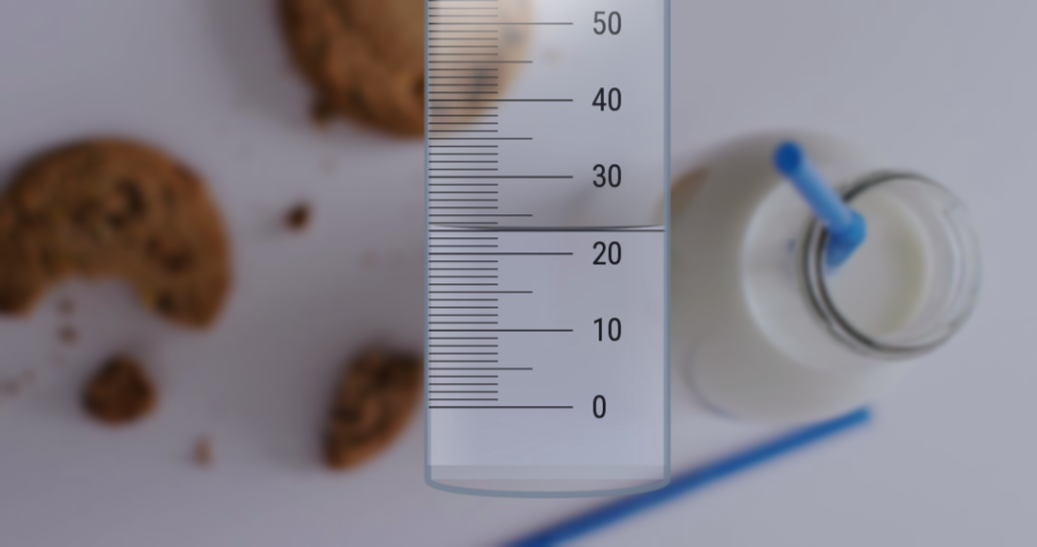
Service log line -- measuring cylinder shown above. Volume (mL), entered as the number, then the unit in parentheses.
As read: 23 (mL)
